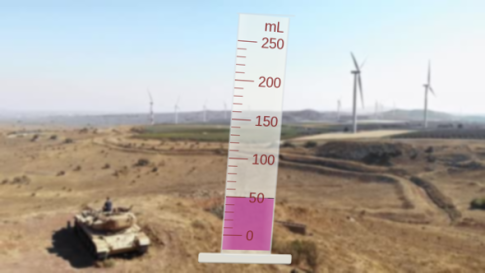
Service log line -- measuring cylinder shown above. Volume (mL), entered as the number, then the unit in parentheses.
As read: 50 (mL)
